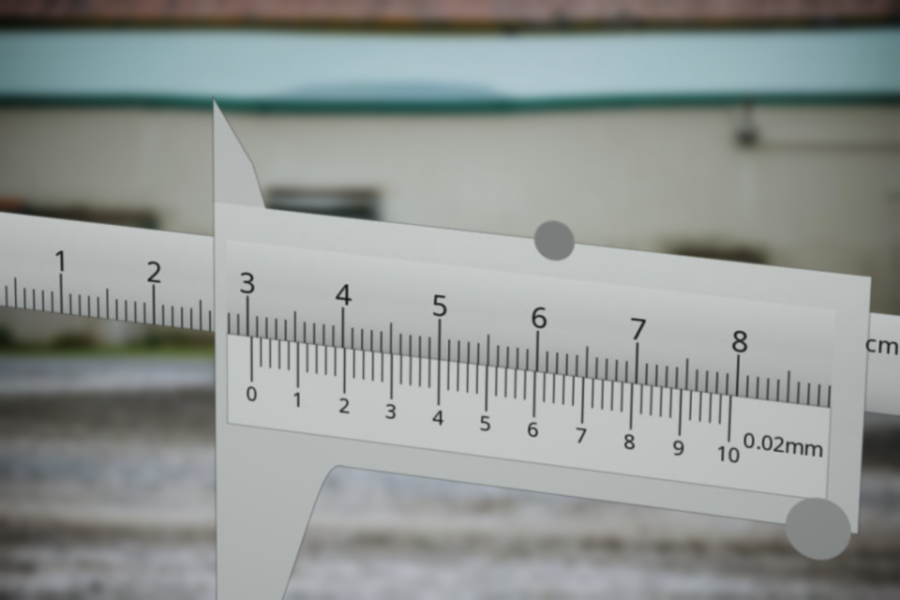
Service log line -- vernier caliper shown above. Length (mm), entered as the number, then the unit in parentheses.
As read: 30.4 (mm)
